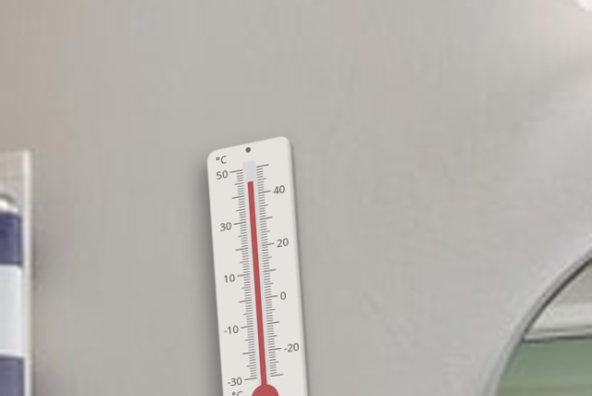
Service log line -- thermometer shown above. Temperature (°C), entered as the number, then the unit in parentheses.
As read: 45 (°C)
